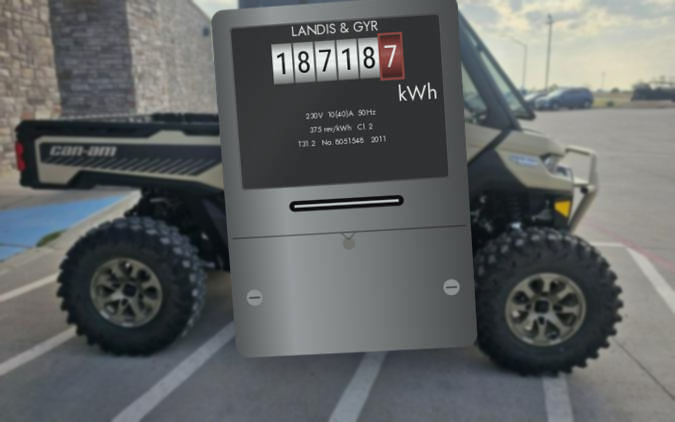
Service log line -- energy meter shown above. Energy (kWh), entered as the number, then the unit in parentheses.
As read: 18718.7 (kWh)
